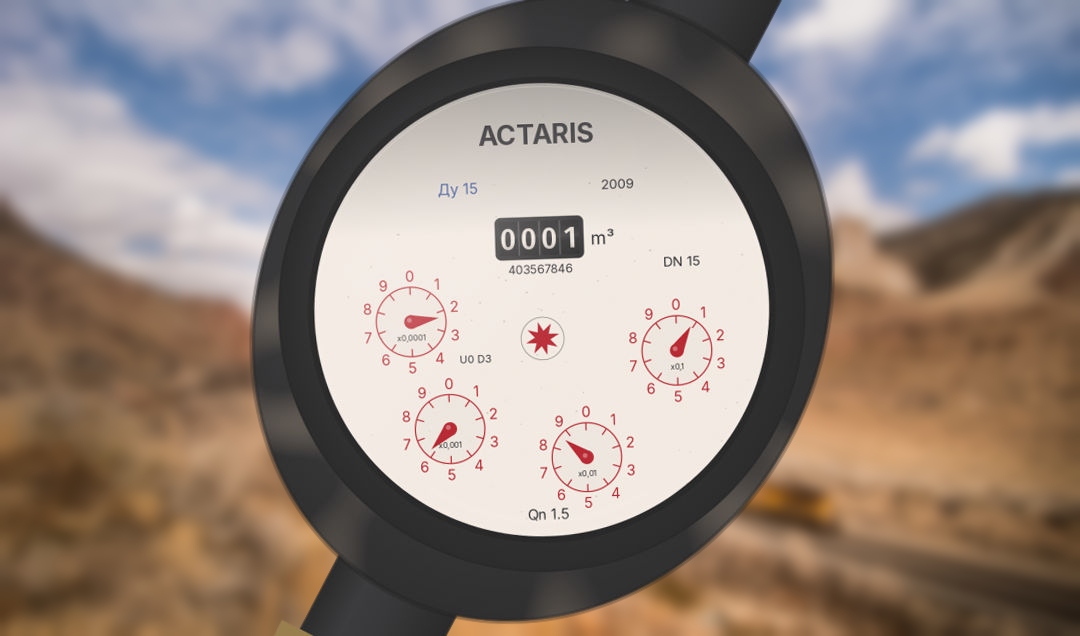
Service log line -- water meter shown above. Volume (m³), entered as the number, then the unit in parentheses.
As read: 1.0862 (m³)
